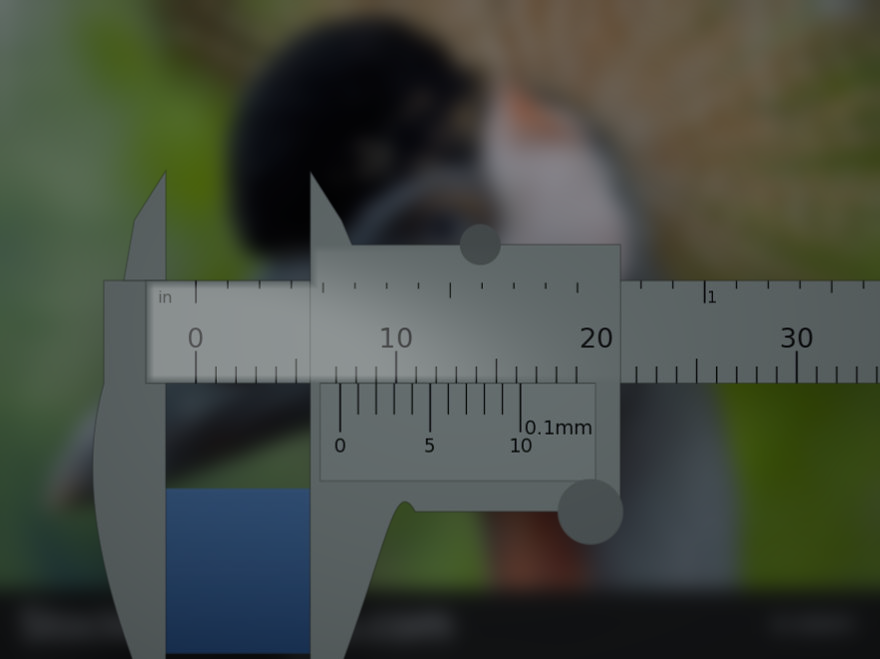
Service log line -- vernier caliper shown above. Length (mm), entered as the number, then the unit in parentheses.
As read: 7.2 (mm)
